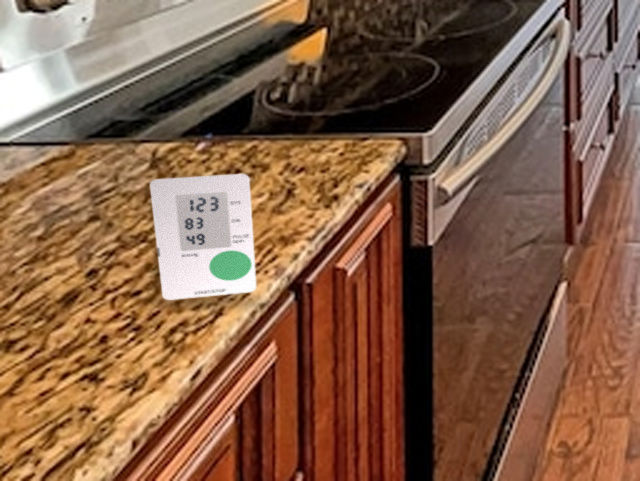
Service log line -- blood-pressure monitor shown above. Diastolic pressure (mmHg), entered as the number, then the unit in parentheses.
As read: 83 (mmHg)
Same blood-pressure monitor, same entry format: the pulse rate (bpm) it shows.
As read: 49 (bpm)
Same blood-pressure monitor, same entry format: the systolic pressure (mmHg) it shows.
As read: 123 (mmHg)
